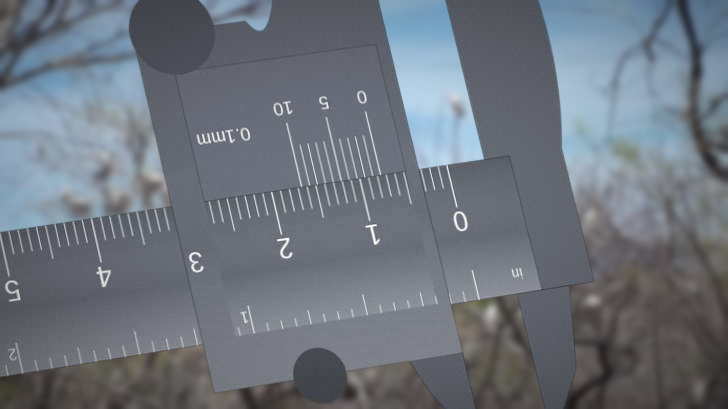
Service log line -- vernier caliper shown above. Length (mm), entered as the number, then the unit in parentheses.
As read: 7.6 (mm)
